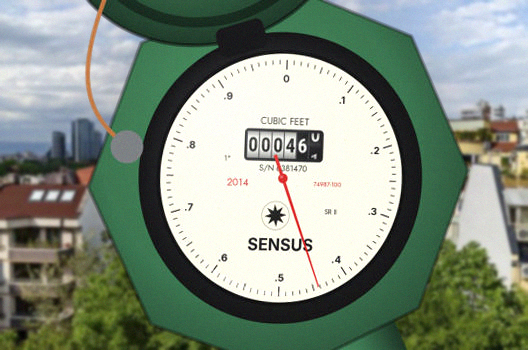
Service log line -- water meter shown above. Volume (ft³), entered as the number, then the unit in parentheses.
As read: 460.44 (ft³)
